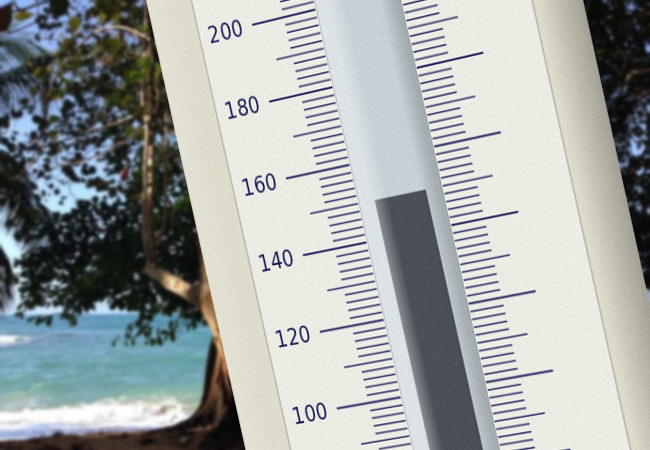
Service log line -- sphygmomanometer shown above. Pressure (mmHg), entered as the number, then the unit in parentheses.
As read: 150 (mmHg)
